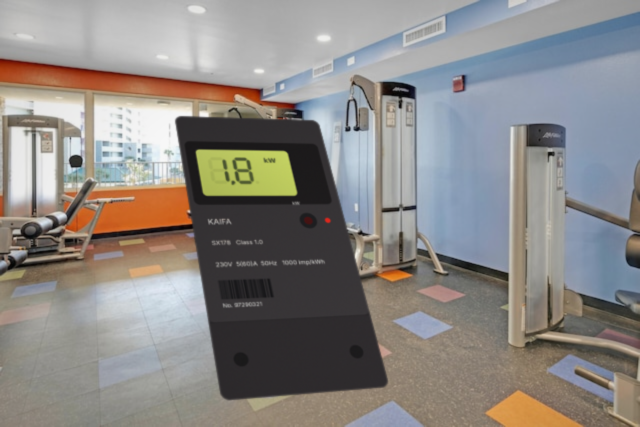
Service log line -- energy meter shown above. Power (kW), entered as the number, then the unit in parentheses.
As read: 1.8 (kW)
